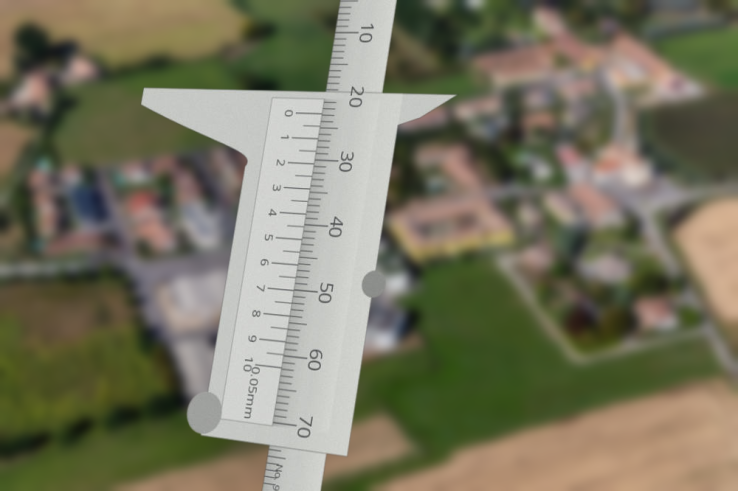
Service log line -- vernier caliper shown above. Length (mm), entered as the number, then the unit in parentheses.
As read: 22.8 (mm)
